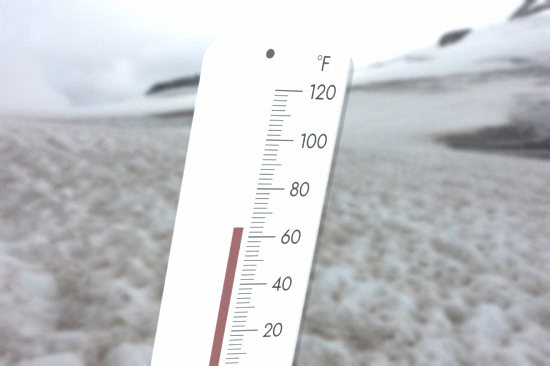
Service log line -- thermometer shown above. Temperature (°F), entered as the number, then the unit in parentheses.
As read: 64 (°F)
